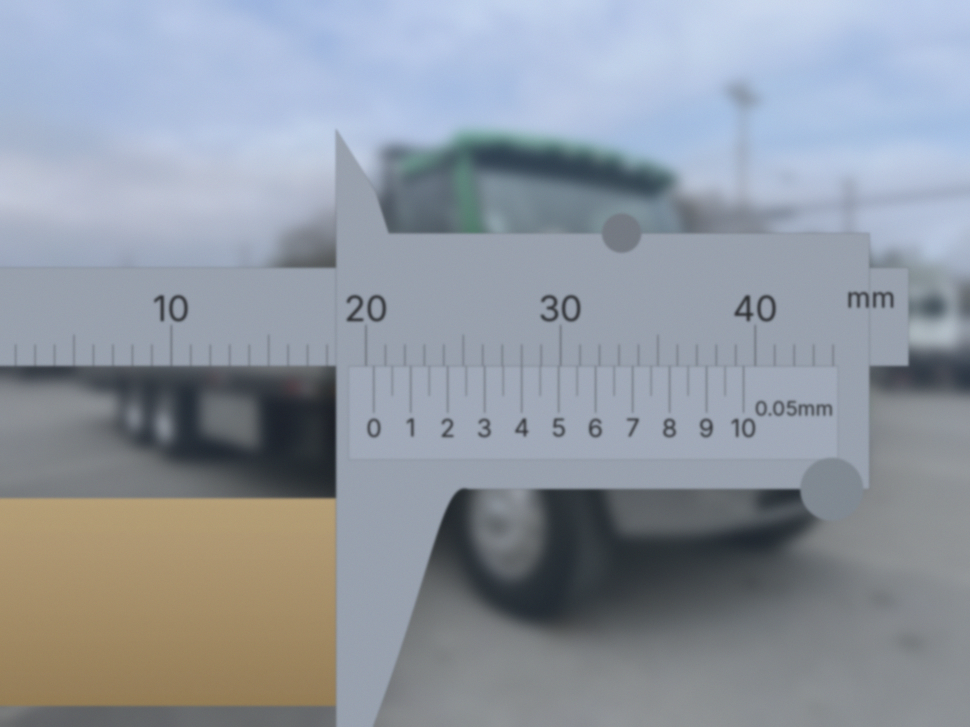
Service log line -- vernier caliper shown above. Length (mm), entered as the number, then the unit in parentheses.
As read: 20.4 (mm)
